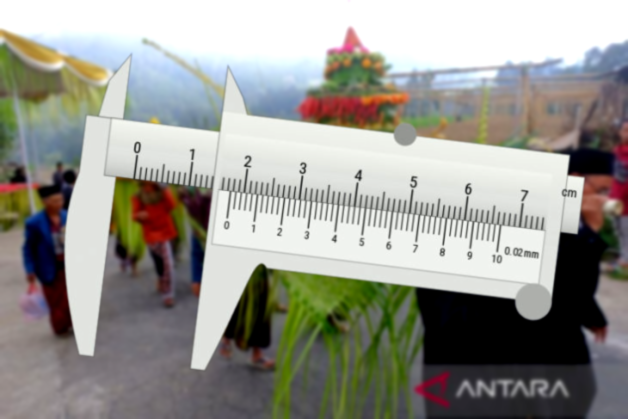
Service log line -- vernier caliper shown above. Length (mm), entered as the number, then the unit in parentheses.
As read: 17.5 (mm)
